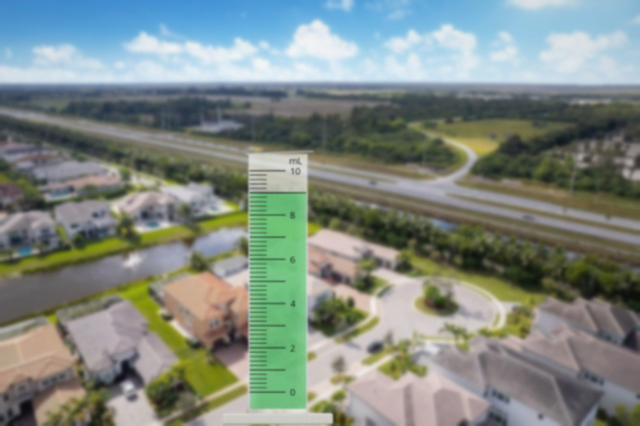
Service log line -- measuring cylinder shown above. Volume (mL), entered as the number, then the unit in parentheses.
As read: 9 (mL)
